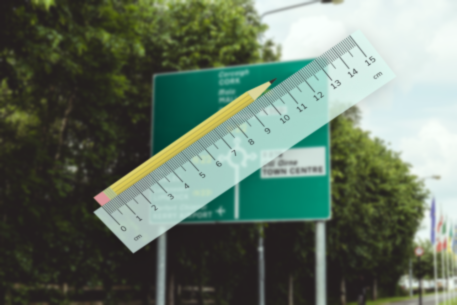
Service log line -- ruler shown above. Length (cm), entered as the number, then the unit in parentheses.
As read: 11 (cm)
